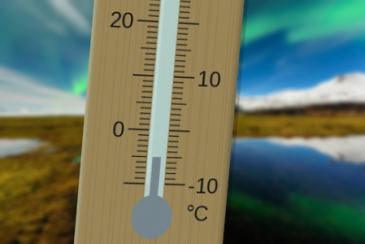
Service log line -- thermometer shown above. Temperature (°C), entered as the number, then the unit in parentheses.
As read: -5 (°C)
